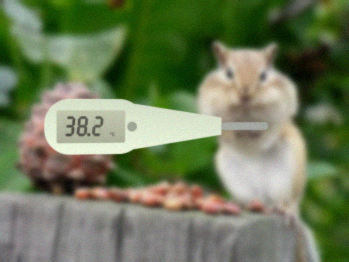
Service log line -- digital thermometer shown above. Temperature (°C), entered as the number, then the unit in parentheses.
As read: 38.2 (°C)
